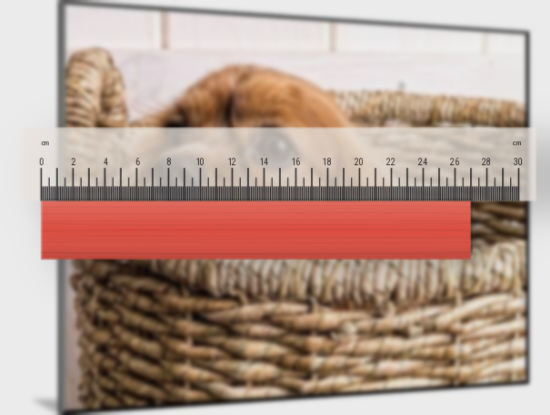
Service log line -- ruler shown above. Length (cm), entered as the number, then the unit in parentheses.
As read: 27 (cm)
